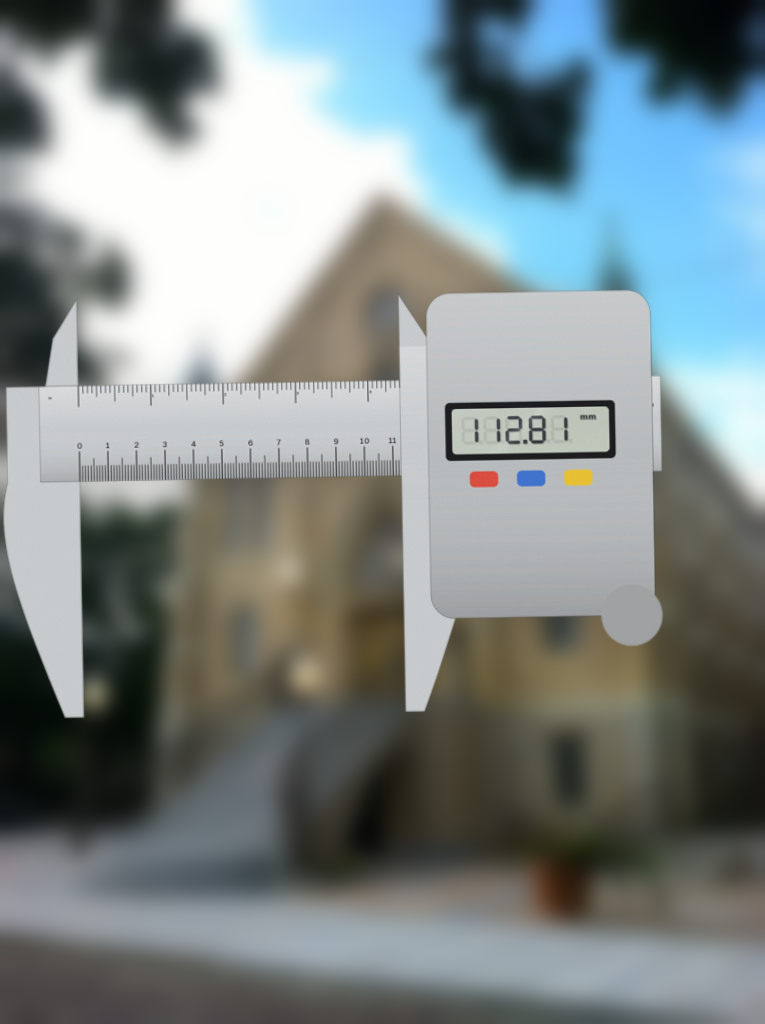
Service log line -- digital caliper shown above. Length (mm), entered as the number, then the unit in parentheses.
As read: 112.81 (mm)
